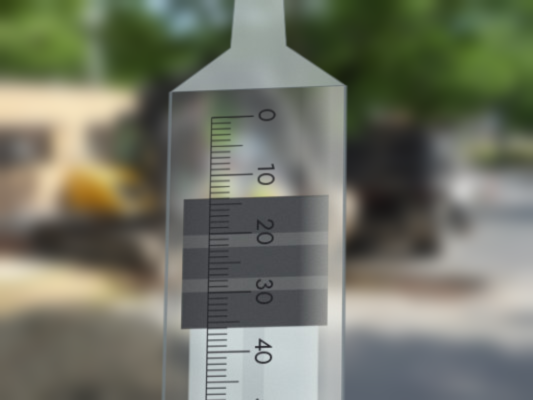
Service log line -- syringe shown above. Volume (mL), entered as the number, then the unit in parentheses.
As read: 14 (mL)
